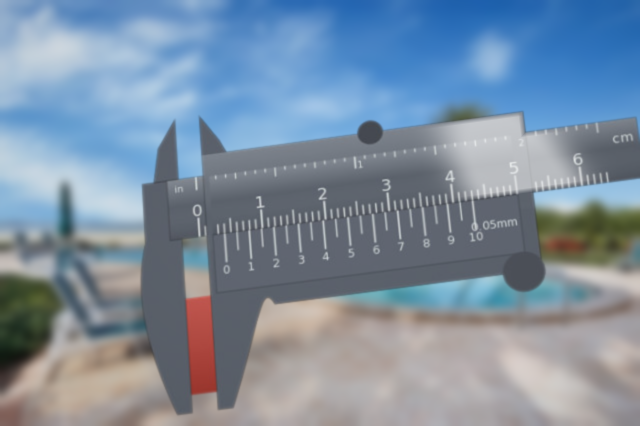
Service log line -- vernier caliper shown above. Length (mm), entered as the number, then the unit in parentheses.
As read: 4.0 (mm)
